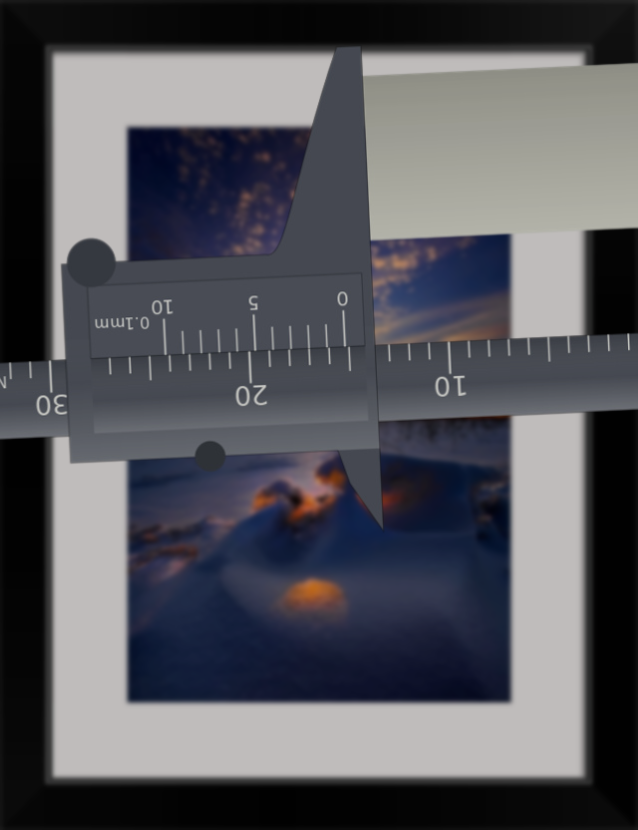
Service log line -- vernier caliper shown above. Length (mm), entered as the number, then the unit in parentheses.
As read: 15.2 (mm)
